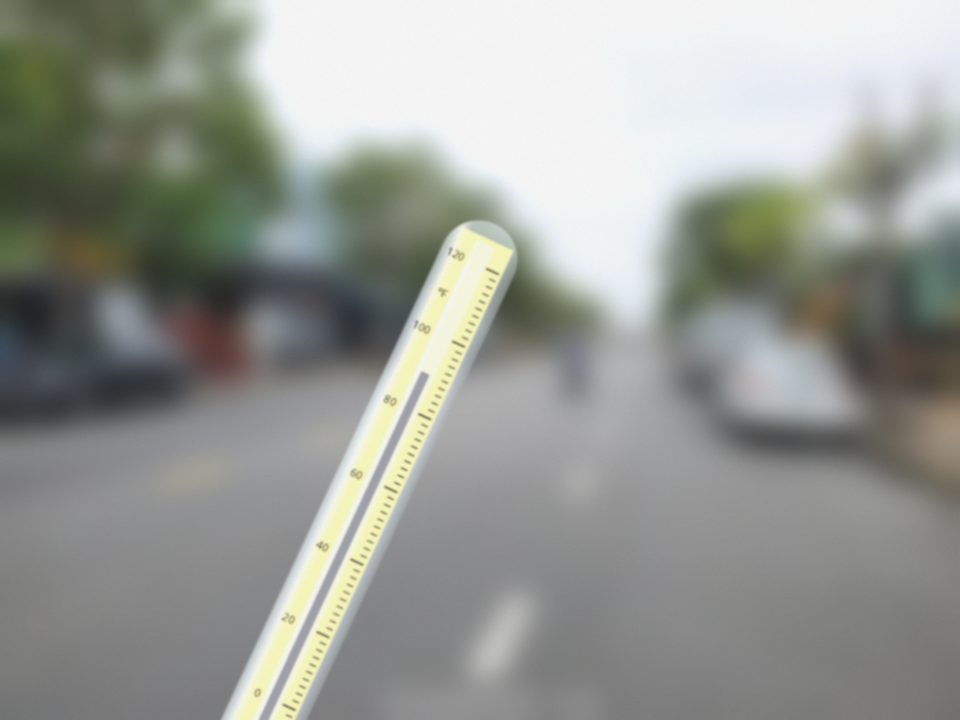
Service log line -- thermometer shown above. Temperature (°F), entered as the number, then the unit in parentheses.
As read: 90 (°F)
